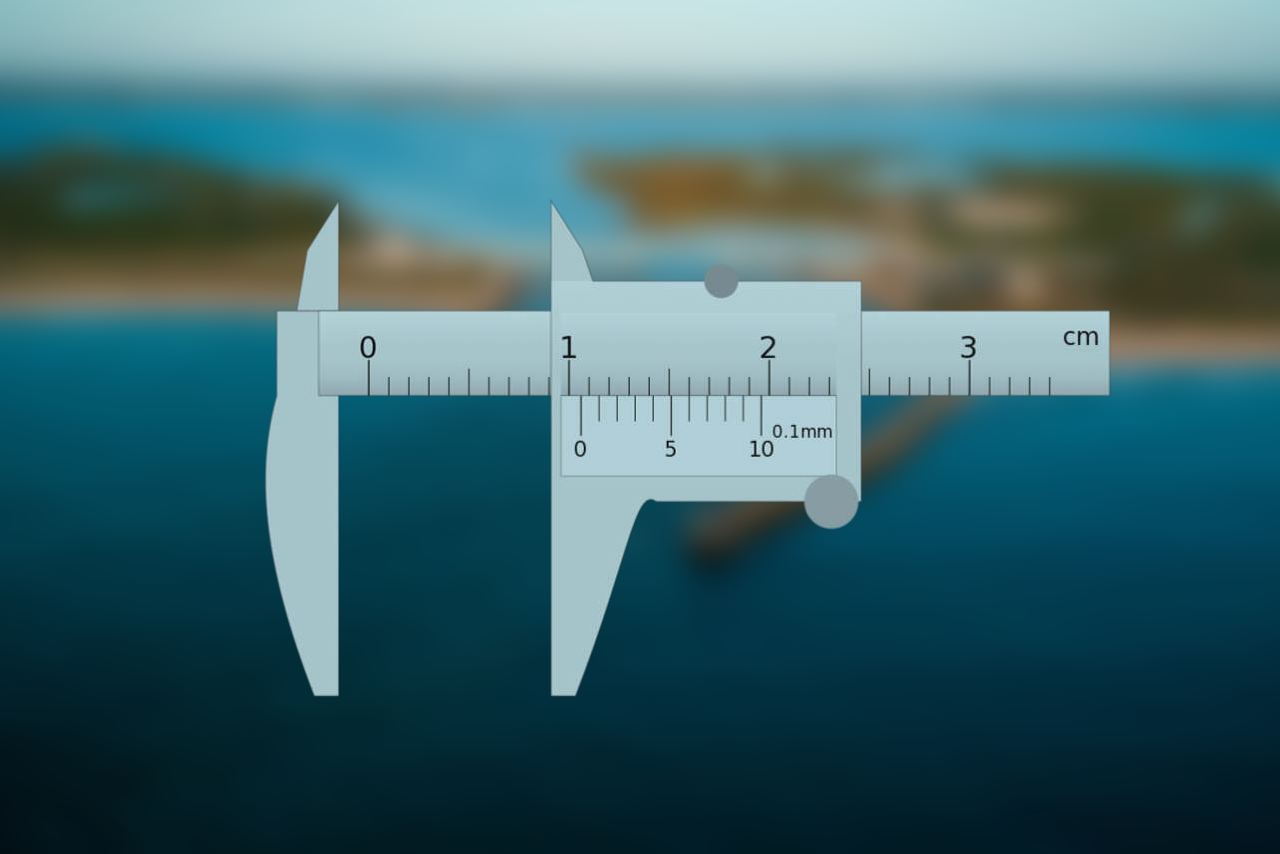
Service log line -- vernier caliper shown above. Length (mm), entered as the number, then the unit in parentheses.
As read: 10.6 (mm)
